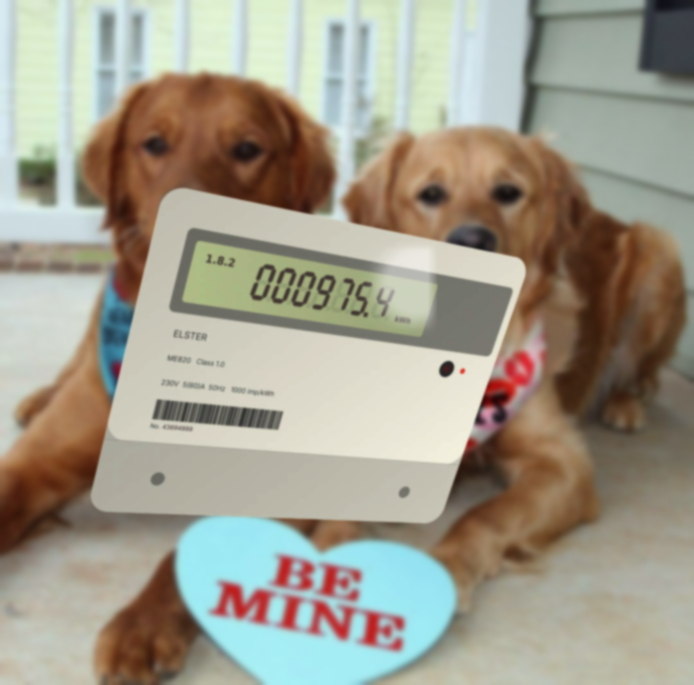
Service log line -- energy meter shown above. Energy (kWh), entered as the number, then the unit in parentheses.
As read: 975.4 (kWh)
